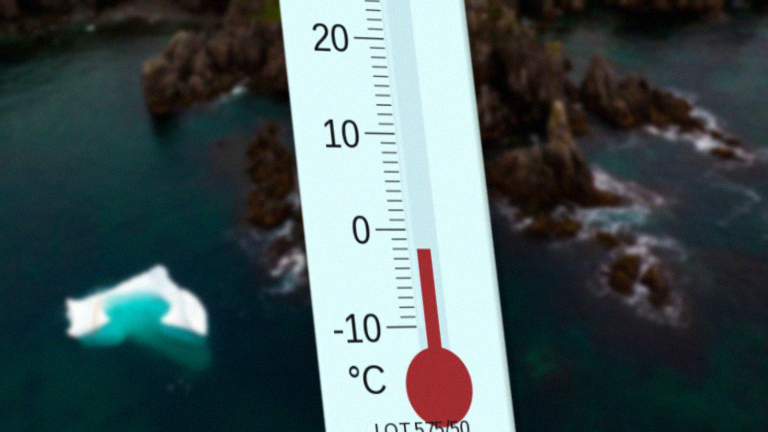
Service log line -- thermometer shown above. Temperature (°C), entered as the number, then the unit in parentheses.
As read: -2 (°C)
